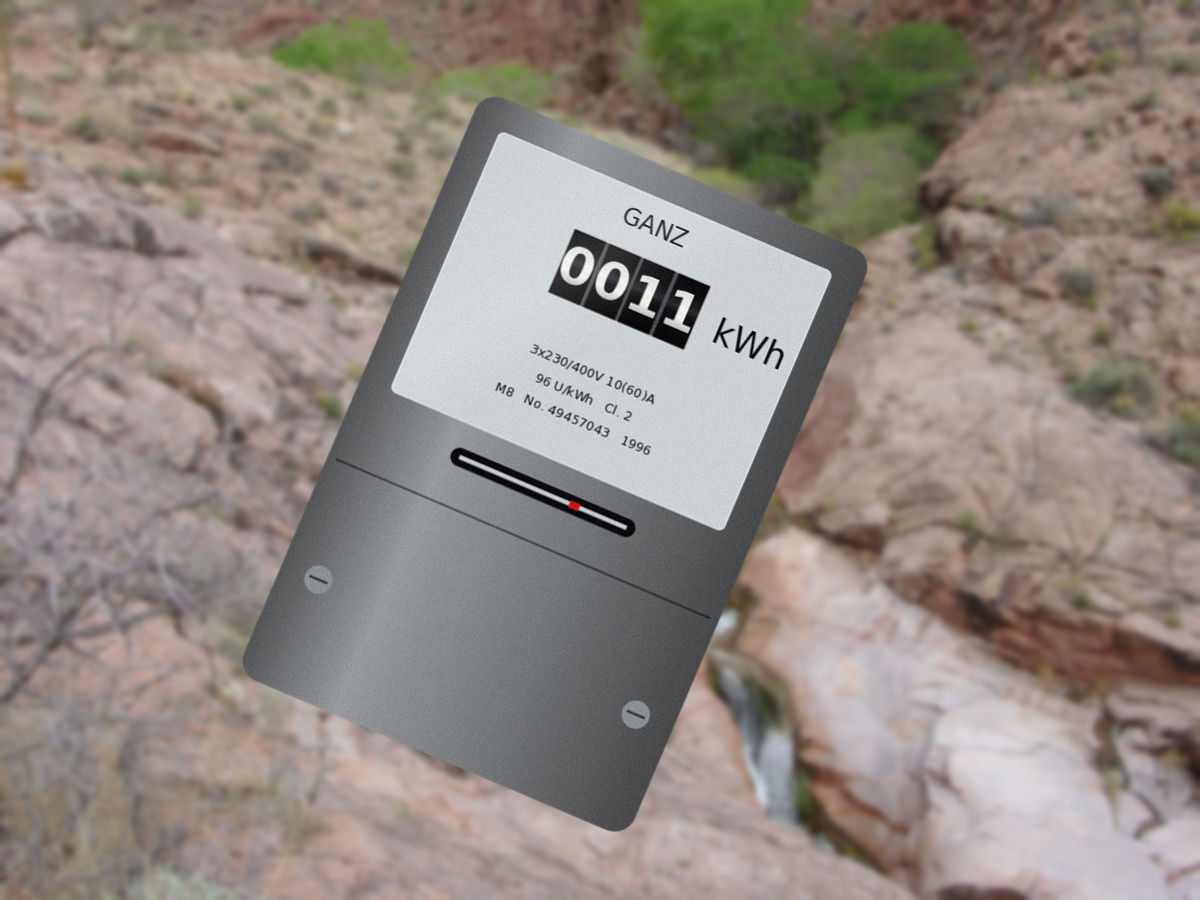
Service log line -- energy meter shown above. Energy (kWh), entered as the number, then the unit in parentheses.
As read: 11 (kWh)
